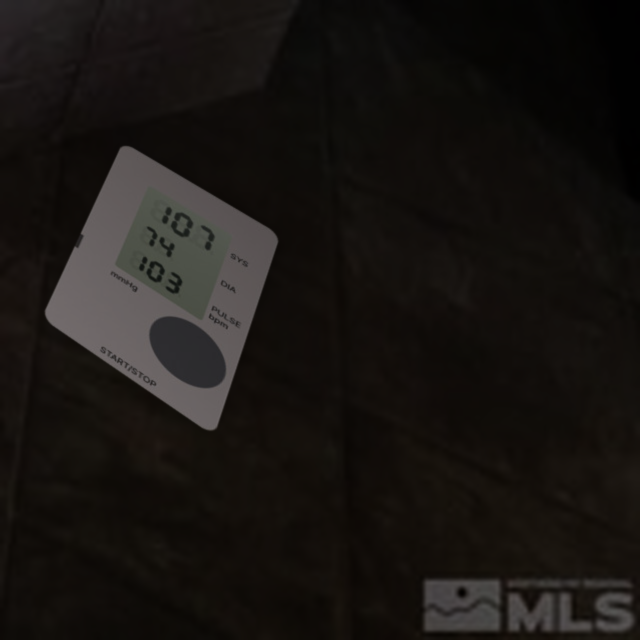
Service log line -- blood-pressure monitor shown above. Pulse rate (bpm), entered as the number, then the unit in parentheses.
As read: 103 (bpm)
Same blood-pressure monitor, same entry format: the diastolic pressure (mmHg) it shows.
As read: 74 (mmHg)
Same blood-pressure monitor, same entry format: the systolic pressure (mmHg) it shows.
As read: 107 (mmHg)
